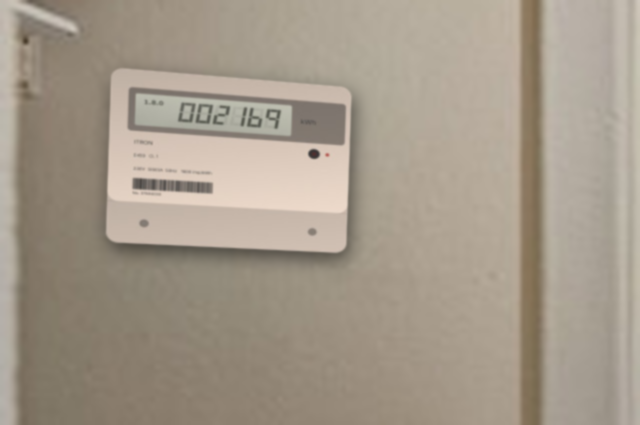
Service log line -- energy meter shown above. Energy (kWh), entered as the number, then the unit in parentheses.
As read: 2169 (kWh)
